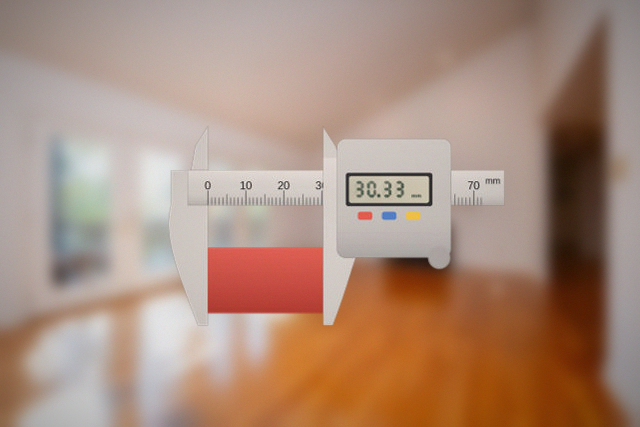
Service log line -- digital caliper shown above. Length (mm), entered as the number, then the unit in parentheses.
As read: 30.33 (mm)
